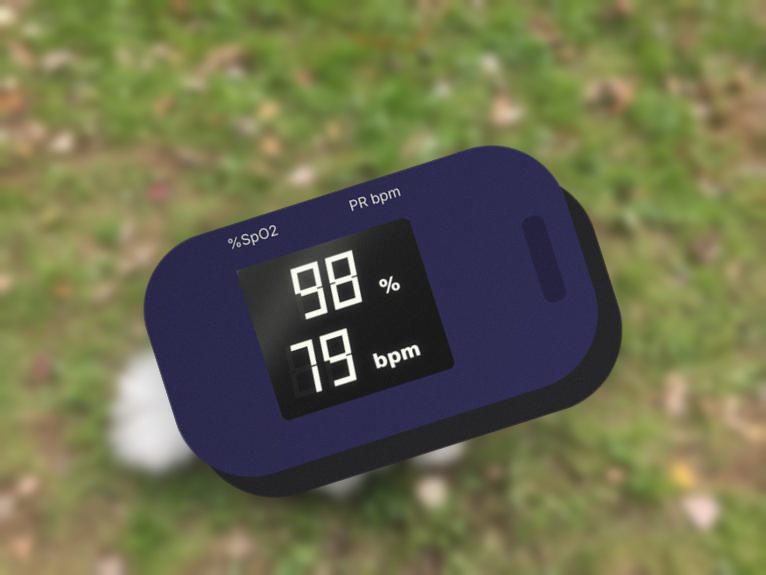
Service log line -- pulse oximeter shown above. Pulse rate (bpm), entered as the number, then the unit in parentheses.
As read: 79 (bpm)
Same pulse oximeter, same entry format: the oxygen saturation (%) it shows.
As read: 98 (%)
